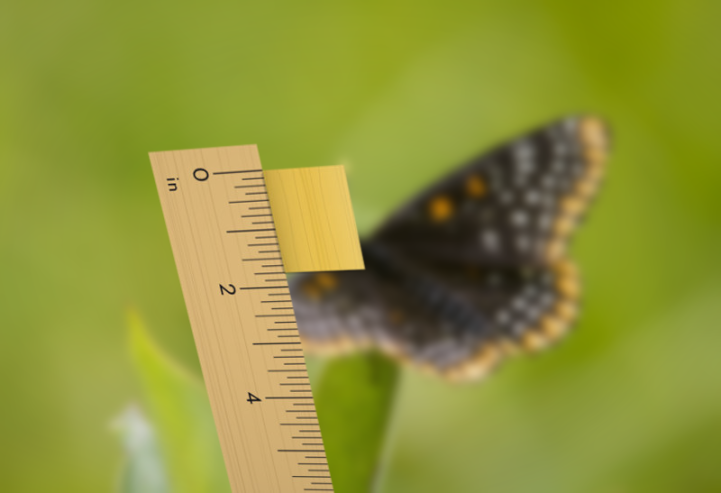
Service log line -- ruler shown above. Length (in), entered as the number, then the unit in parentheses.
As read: 1.75 (in)
